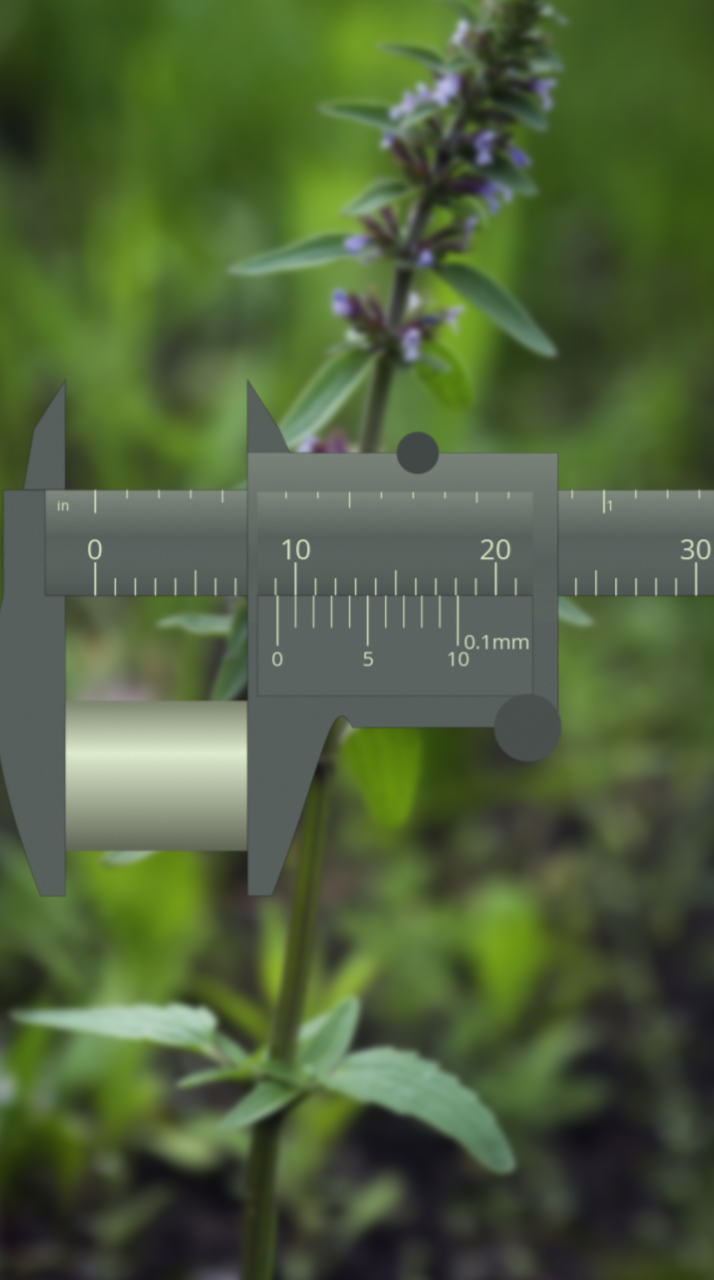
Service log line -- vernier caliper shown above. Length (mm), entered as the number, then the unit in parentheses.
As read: 9.1 (mm)
